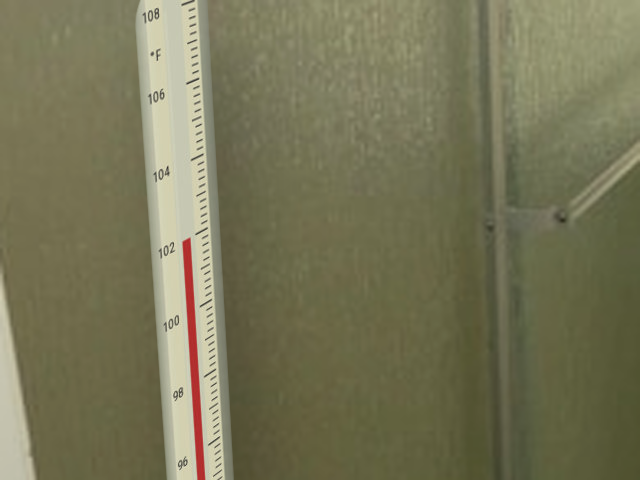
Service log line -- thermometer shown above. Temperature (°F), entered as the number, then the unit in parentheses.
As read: 102 (°F)
